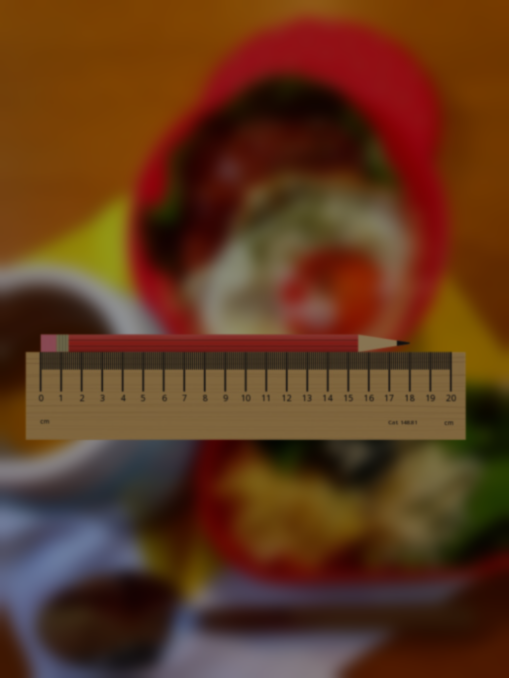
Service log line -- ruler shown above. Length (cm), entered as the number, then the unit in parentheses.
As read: 18 (cm)
